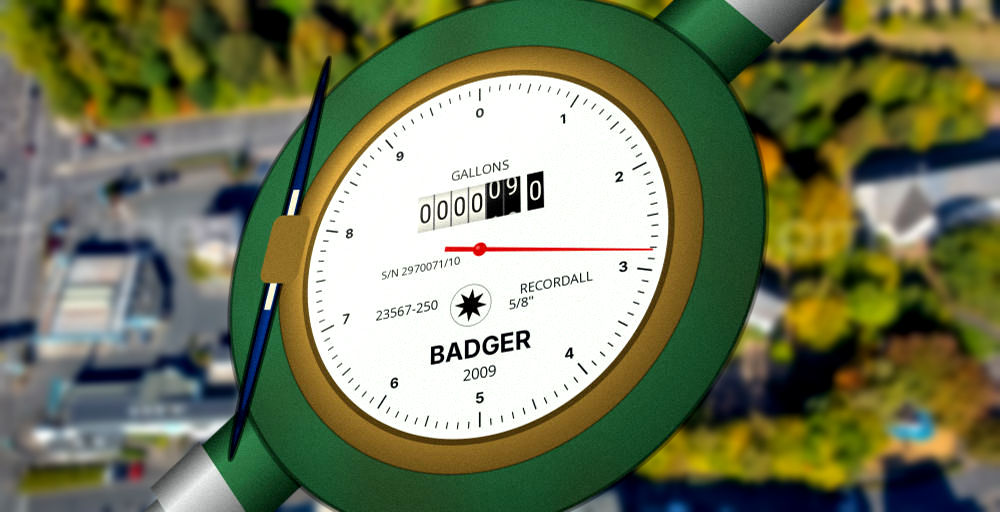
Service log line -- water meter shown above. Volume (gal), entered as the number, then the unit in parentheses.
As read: 92.8 (gal)
